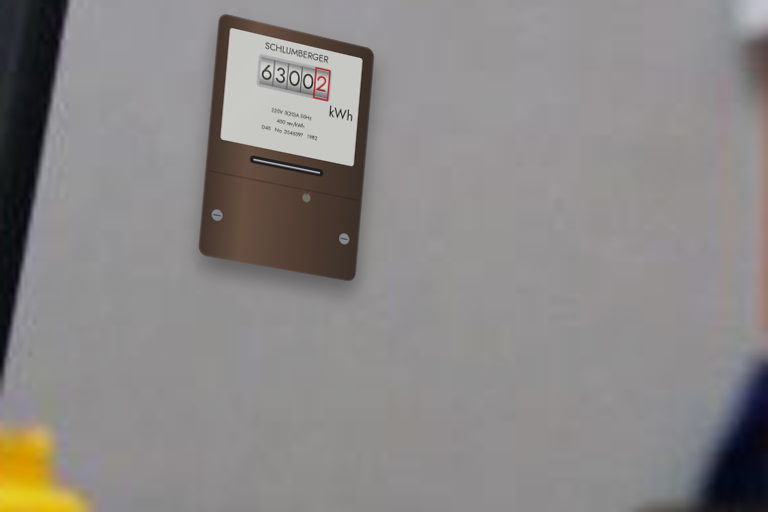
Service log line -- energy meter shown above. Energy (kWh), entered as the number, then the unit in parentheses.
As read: 6300.2 (kWh)
